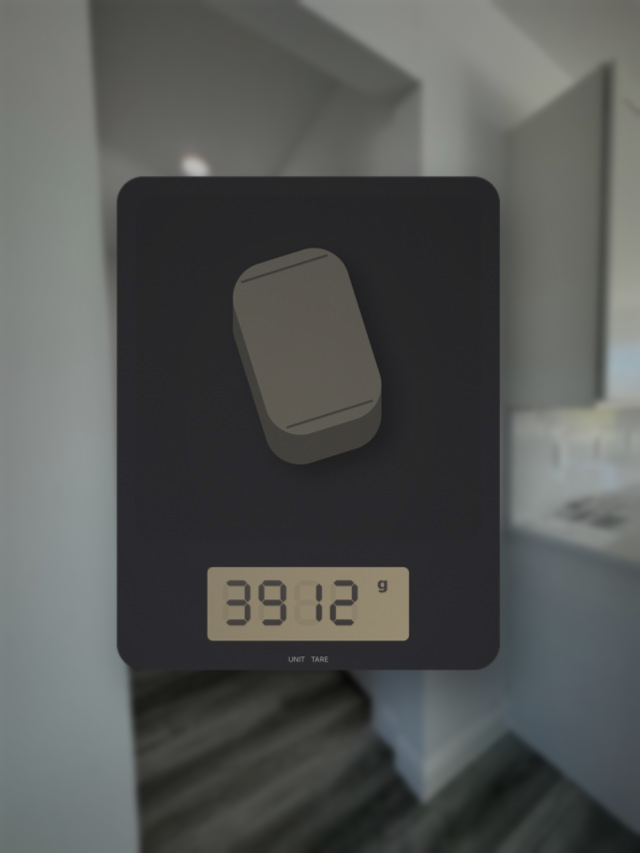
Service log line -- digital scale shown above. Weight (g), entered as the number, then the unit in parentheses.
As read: 3912 (g)
